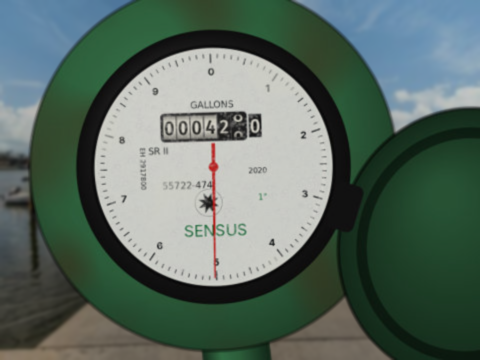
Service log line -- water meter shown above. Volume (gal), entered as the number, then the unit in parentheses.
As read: 4285.0 (gal)
